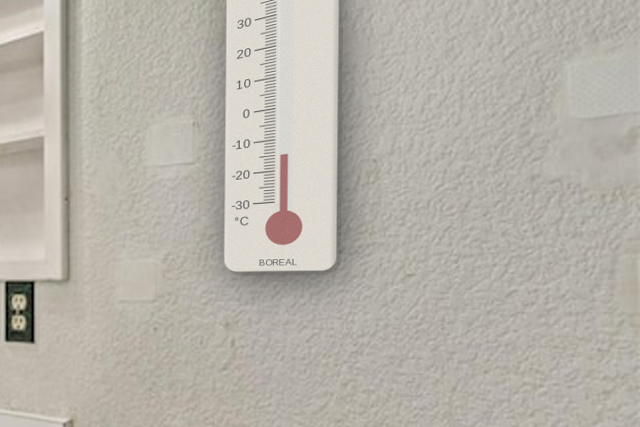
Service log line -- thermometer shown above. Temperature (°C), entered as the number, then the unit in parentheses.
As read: -15 (°C)
